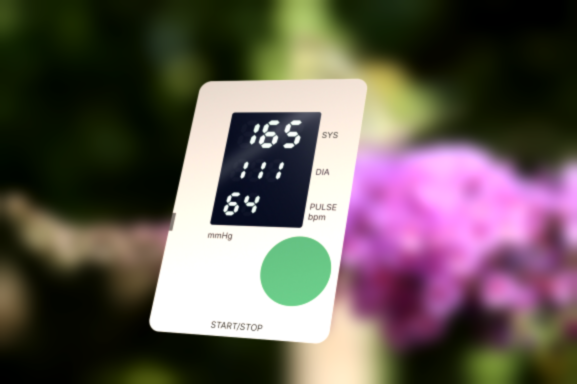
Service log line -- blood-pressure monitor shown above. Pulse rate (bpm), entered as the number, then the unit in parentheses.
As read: 64 (bpm)
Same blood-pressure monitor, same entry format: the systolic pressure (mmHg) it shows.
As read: 165 (mmHg)
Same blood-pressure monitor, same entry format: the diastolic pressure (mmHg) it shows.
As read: 111 (mmHg)
